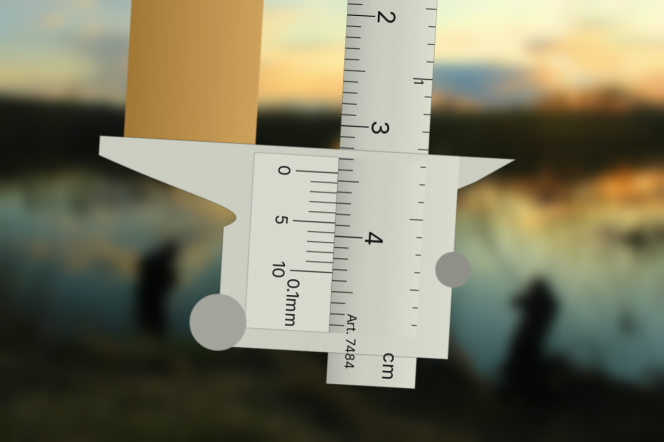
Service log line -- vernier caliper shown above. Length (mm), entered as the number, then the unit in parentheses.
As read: 34.3 (mm)
